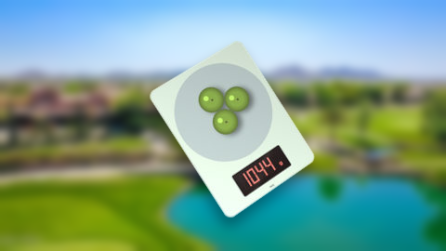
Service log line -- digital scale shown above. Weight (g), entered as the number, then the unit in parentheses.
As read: 1044 (g)
